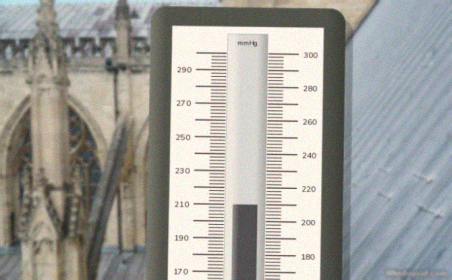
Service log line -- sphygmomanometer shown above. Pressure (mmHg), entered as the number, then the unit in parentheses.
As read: 210 (mmHg)
